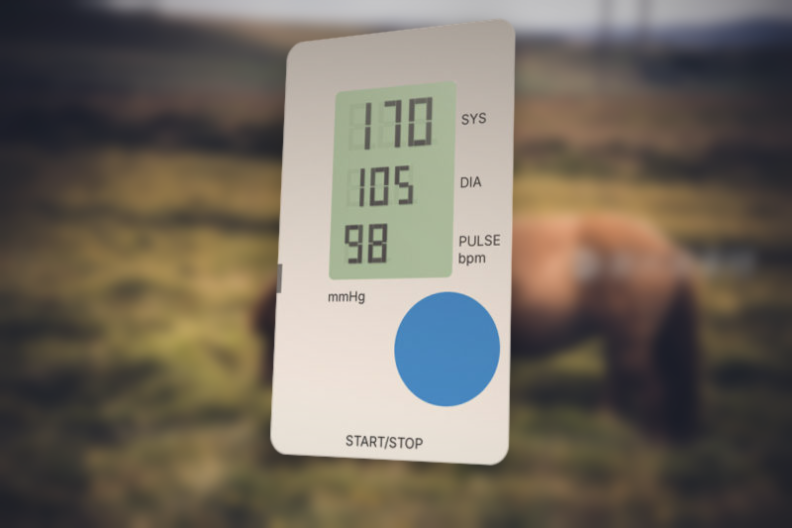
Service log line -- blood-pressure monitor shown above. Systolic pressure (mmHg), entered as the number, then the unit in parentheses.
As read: 170 (mmHg)
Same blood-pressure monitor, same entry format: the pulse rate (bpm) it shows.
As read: 98 (bpm)
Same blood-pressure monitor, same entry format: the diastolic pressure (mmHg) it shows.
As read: 105 (mmHg)
